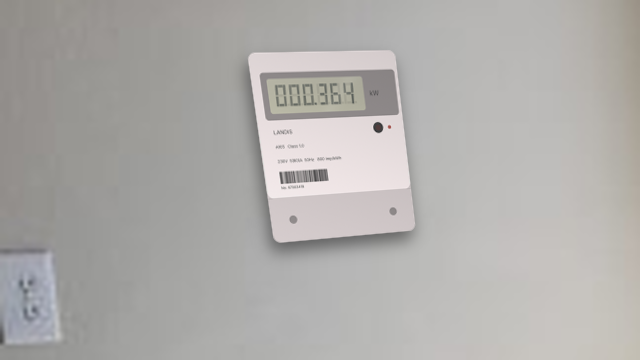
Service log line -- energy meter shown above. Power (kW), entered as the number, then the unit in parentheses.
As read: 0.364 (kW)
